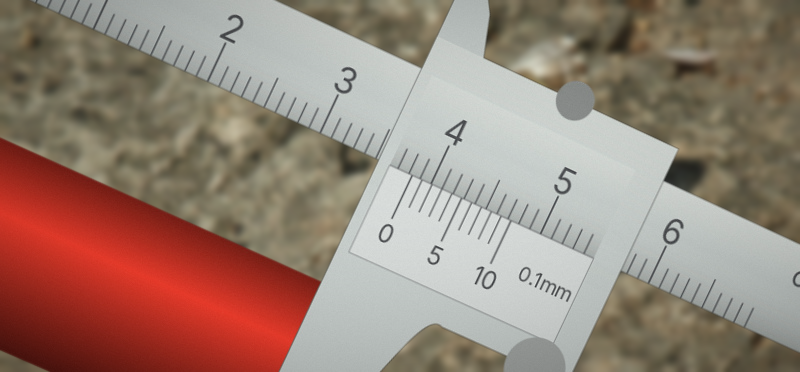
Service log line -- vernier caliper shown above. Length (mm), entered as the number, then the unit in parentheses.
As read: 38.3 (mm)
